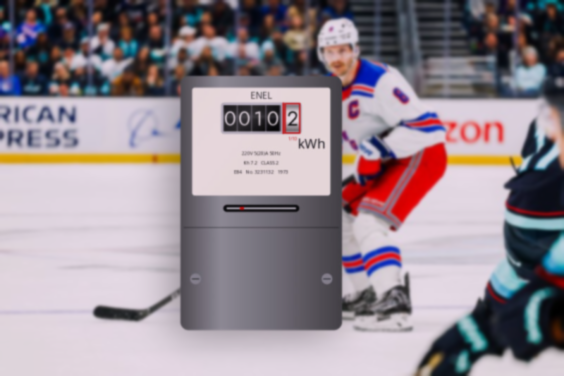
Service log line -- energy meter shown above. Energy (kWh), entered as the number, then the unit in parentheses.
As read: 10.2 (kWh)
